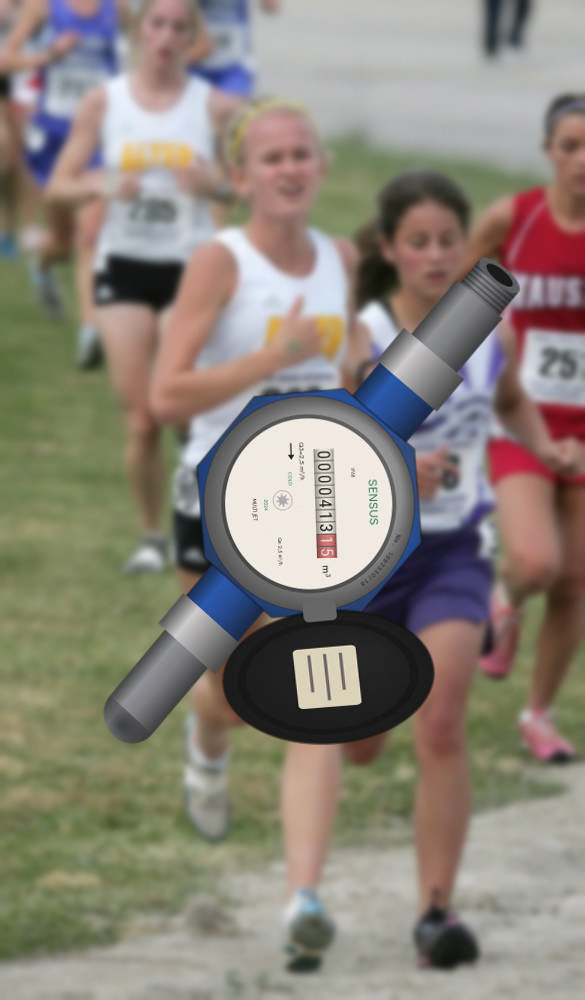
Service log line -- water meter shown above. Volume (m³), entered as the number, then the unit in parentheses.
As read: 413.15 (m³)
